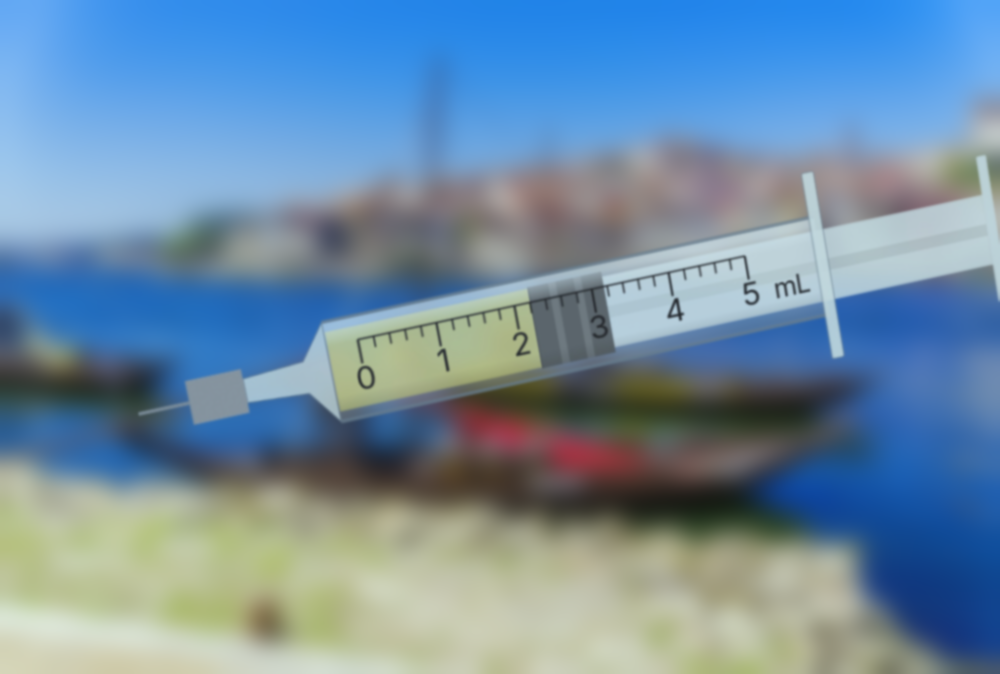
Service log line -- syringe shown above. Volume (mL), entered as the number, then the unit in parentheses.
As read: 2.2 (mL)
